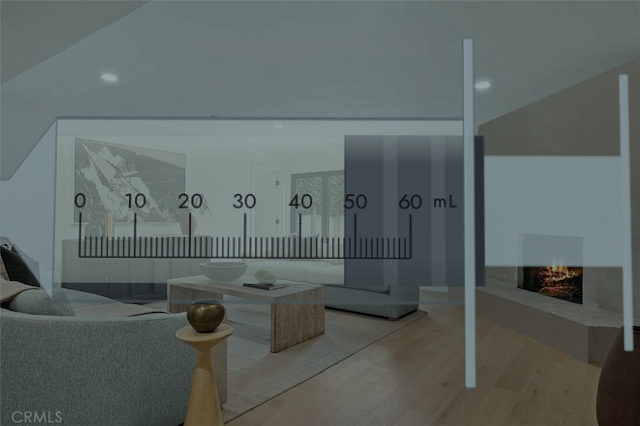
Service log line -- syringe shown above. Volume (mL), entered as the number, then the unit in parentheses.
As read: 48 (mL)
